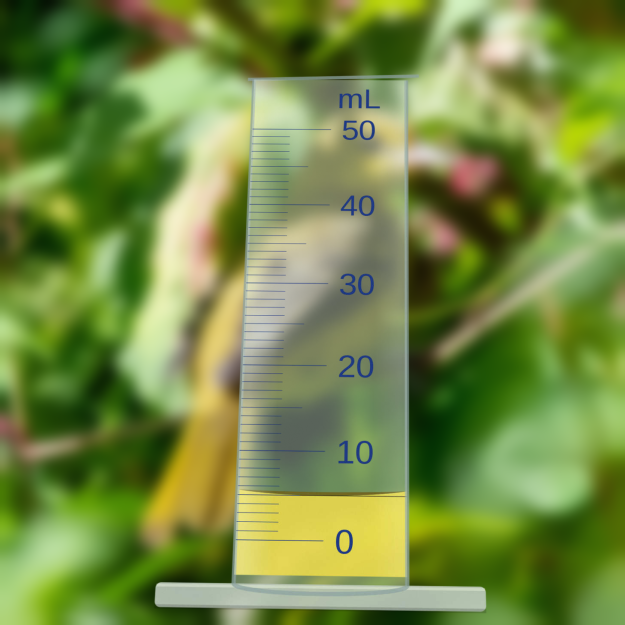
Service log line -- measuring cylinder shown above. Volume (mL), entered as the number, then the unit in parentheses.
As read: 5 (mL)
